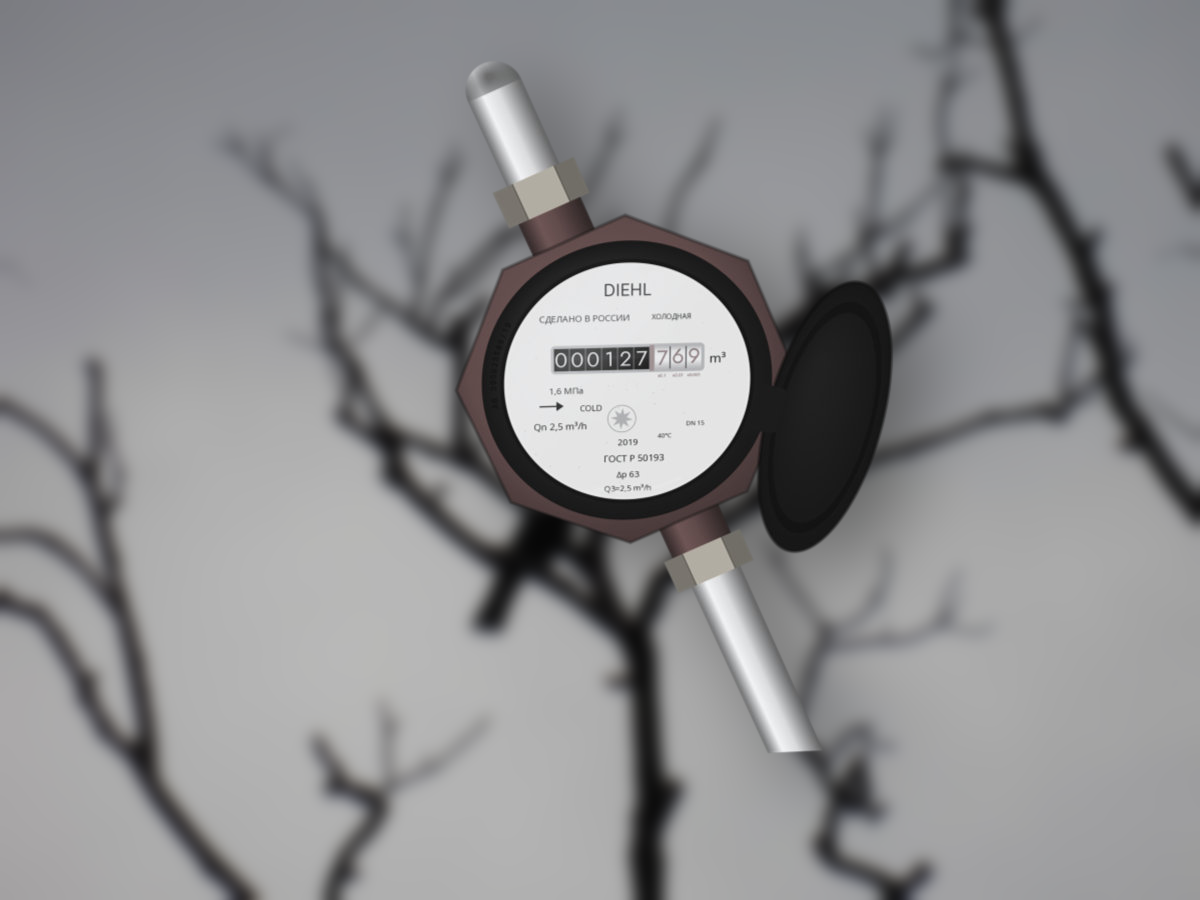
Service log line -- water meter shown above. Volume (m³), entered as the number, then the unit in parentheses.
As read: 127.769 (m³)
